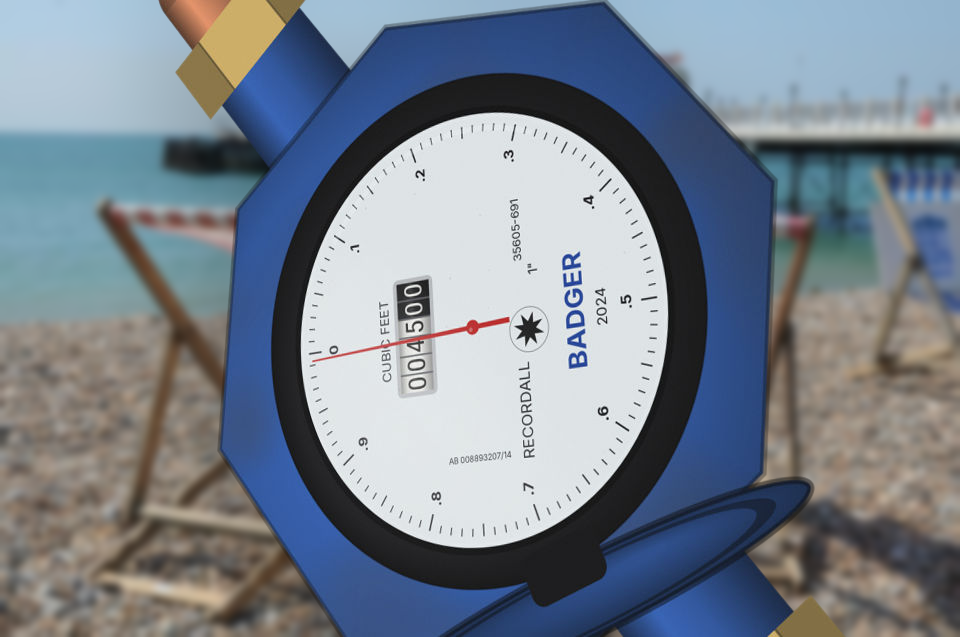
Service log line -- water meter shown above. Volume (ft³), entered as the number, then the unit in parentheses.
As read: 4499.99 (ft³)
